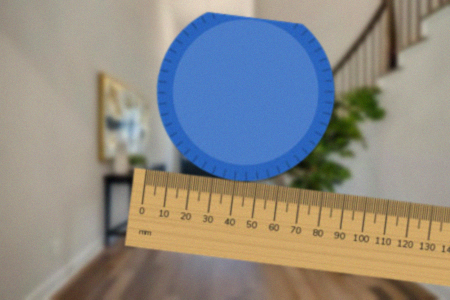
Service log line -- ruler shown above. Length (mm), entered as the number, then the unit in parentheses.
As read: 80 (mm)
